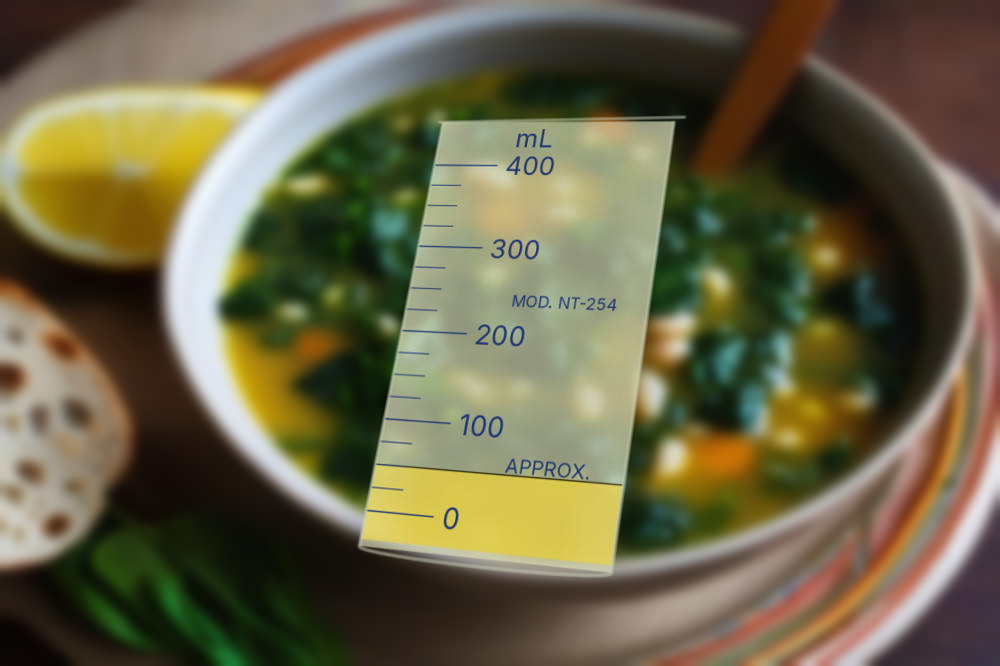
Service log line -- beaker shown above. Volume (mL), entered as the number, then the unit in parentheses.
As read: 50 (mL)
